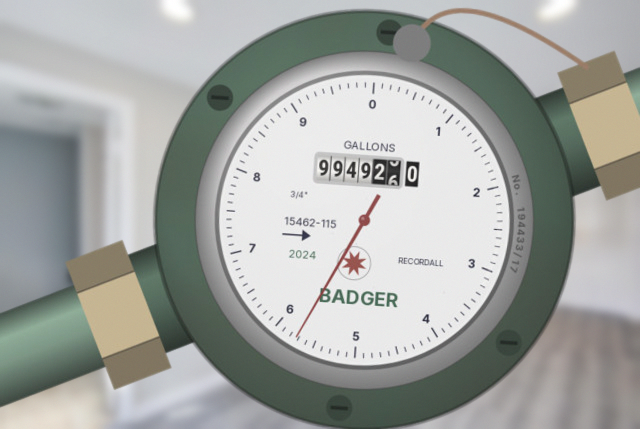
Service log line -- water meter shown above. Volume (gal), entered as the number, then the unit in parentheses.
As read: 9949255.7 (gal)
